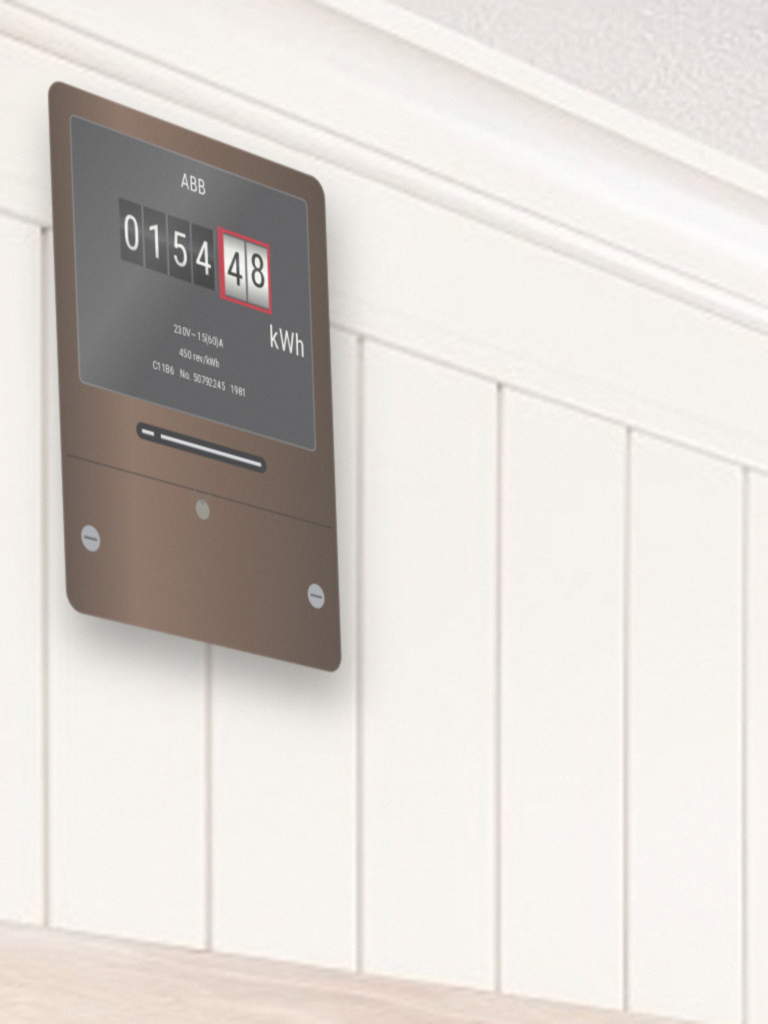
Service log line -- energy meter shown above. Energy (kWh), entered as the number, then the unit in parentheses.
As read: 154.48 (kWh)
